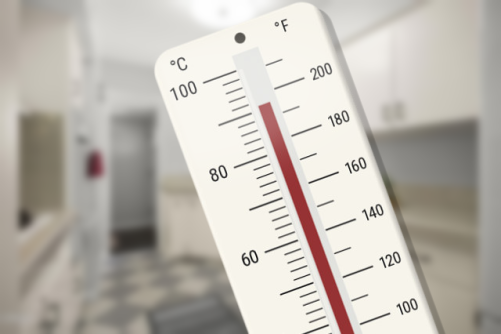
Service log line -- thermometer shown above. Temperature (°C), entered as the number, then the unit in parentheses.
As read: 91 (°C)
